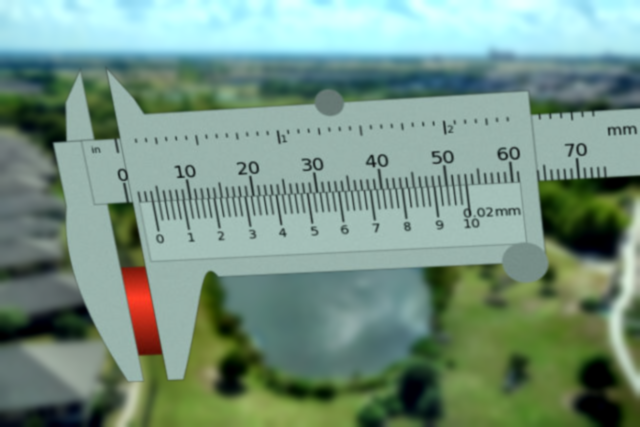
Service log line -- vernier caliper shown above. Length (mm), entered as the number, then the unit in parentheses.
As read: 4.0 (mm)
